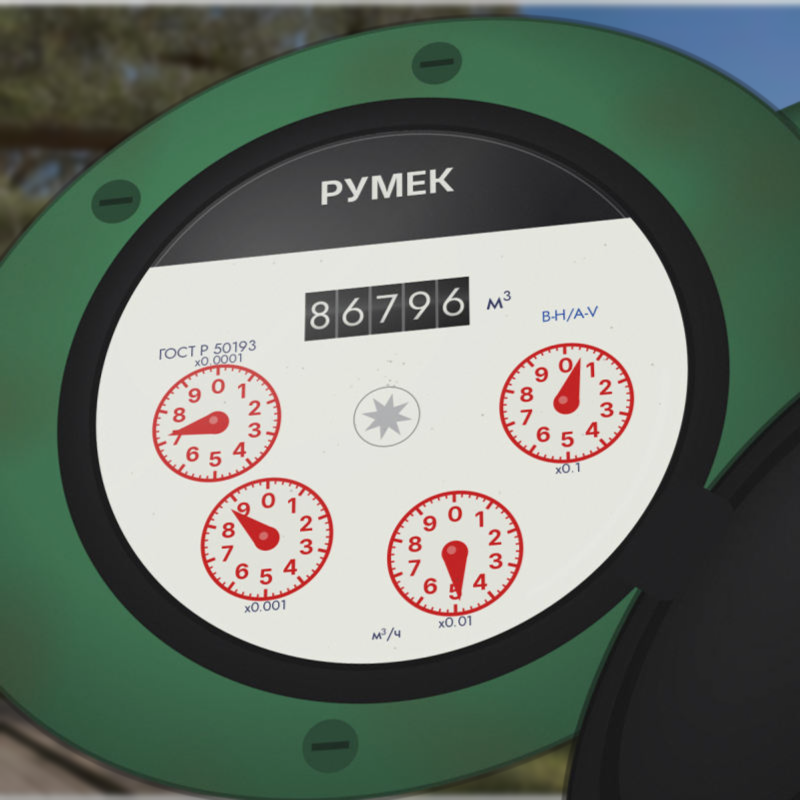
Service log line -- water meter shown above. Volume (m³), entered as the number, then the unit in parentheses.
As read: 86796.0487 (m³)
